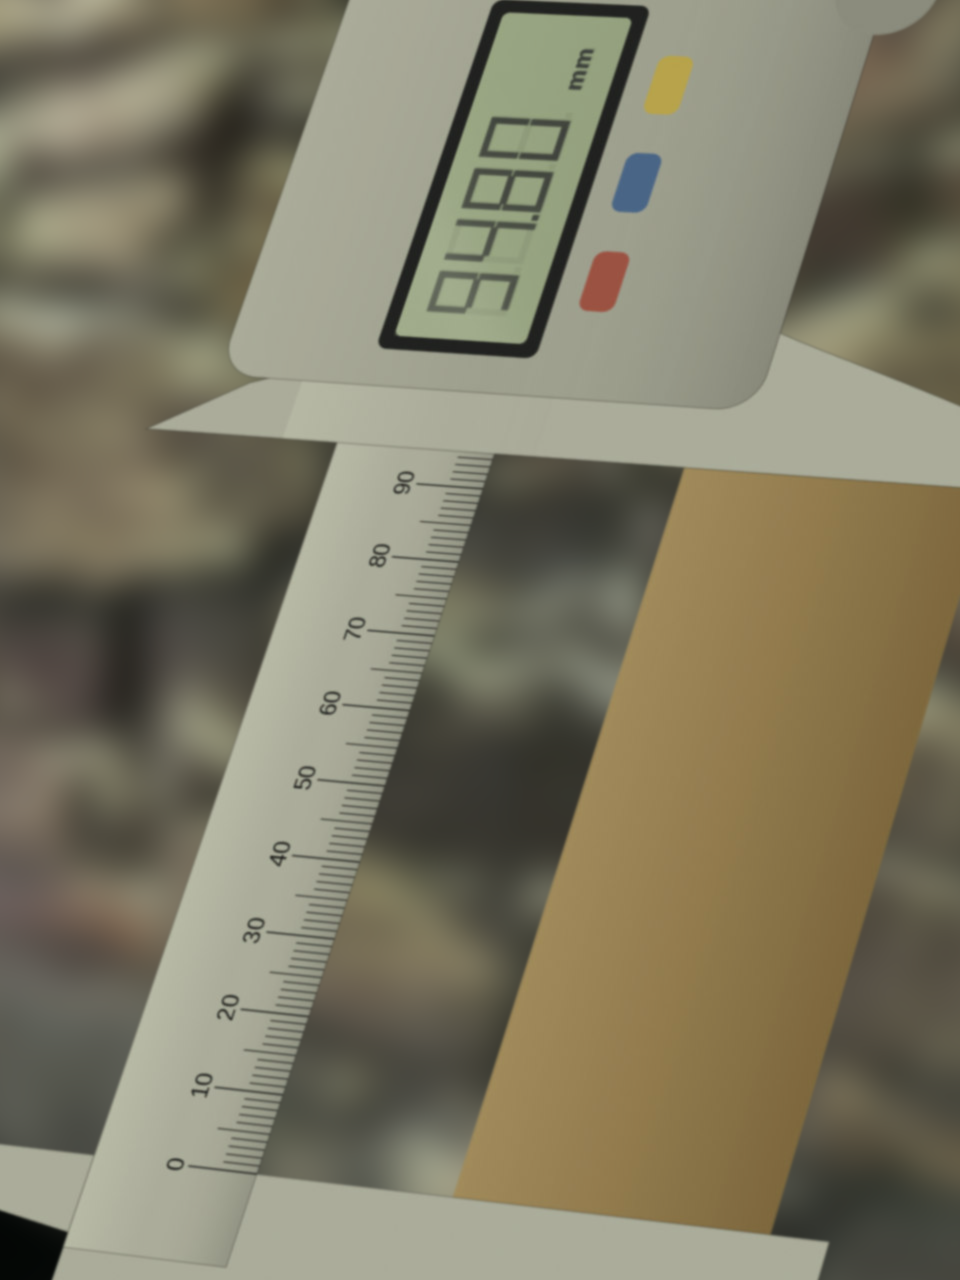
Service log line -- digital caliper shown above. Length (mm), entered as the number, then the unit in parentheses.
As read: 94.80 (mm)
